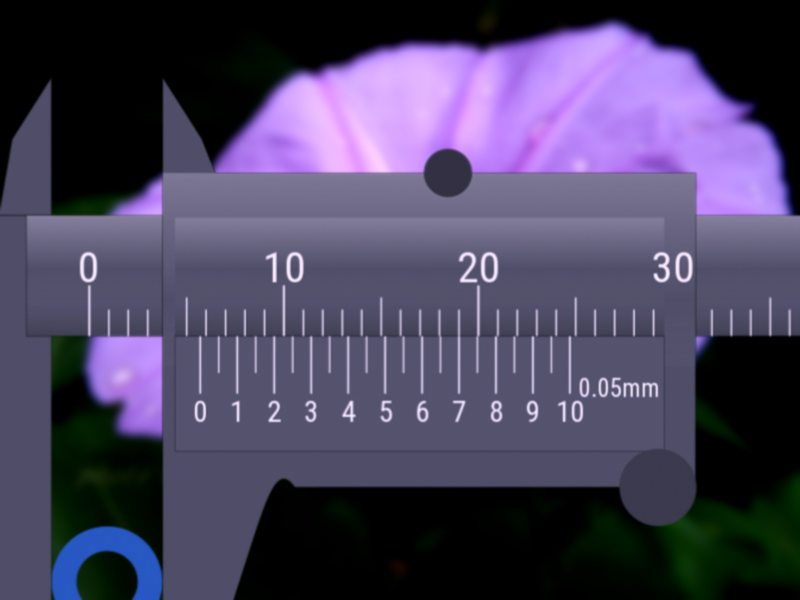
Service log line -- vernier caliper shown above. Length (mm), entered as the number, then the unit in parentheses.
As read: 5.7 (mm)
